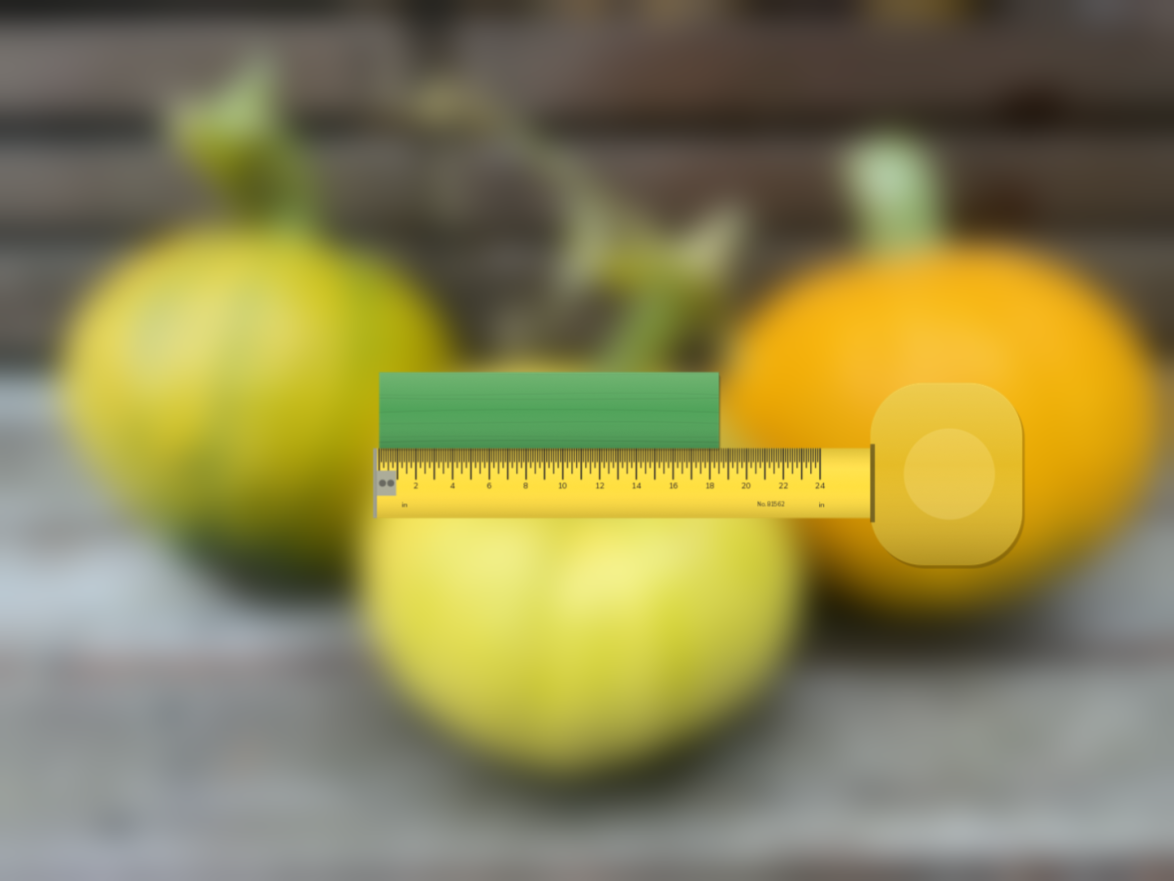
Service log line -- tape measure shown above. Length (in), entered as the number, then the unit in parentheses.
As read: 18.5 (in)
